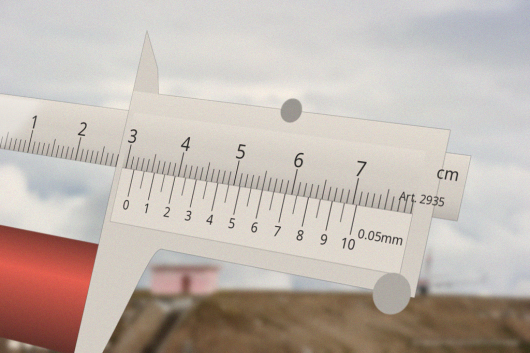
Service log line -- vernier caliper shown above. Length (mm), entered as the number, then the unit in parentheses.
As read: 31.6 (mm)
